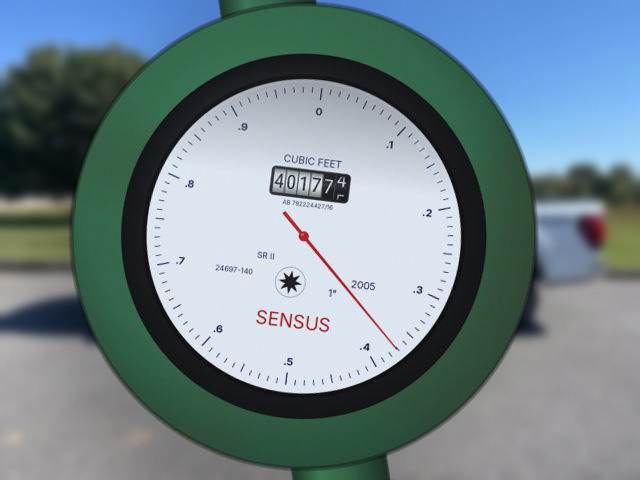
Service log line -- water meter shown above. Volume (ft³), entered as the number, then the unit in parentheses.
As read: 401774.37 (ft³)
